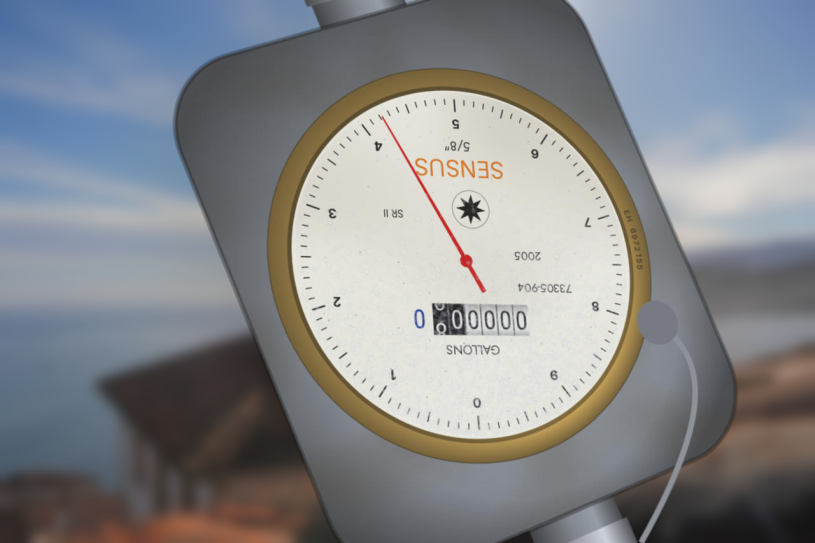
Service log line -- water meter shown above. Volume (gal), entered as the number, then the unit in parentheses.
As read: 84.2 (gal)
